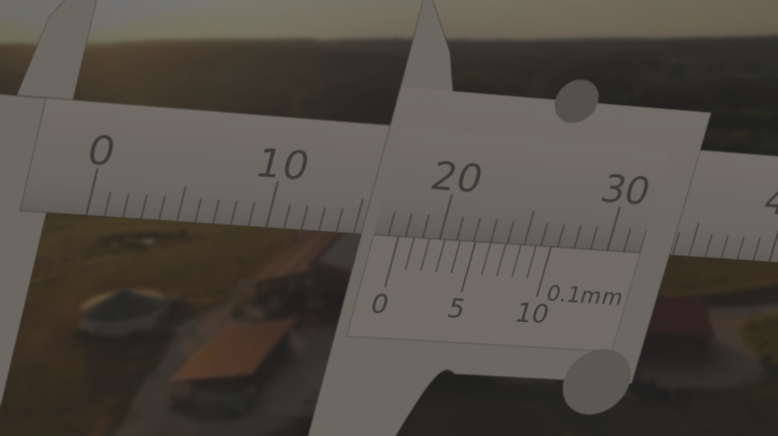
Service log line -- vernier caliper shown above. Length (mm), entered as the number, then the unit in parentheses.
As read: 17.6 (mm)
